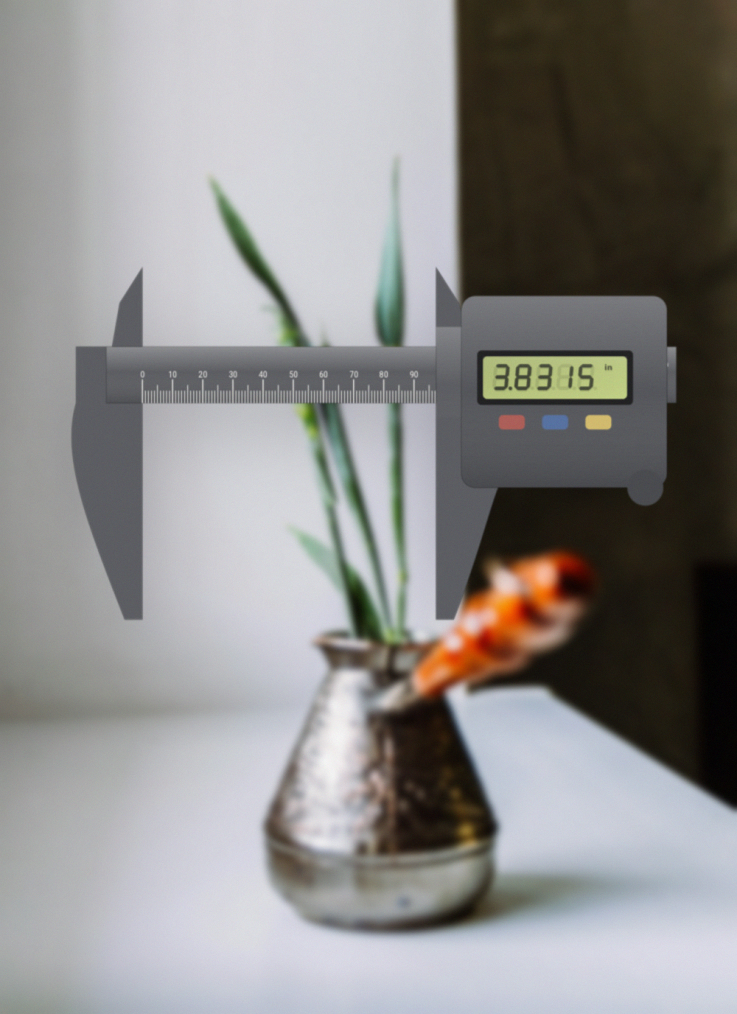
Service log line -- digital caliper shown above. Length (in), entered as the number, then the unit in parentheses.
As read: 3.8315 (in)
